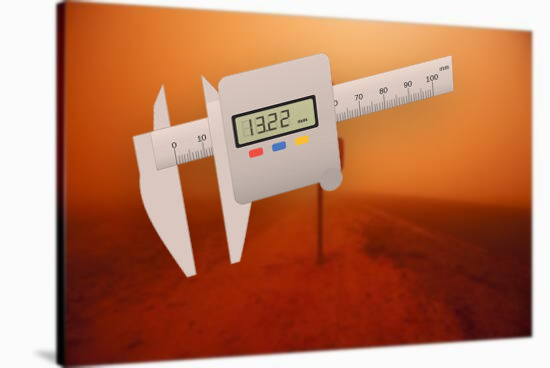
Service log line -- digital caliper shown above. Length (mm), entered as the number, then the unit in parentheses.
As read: 13.22 (mm)
